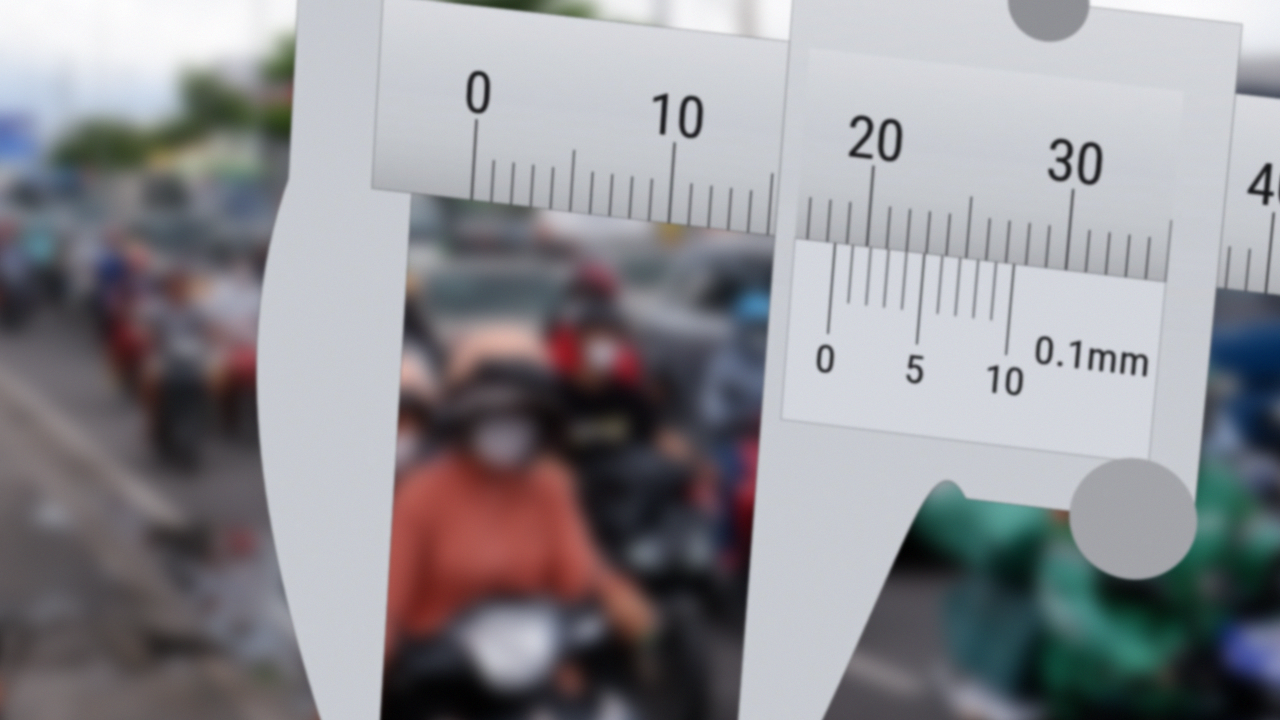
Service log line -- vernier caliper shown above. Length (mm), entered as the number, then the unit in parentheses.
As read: 18.4 (mm)
